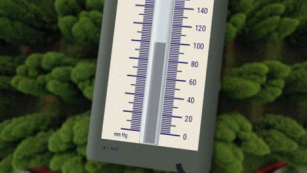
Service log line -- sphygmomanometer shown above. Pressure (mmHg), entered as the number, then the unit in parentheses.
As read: 100 (mmHg)
